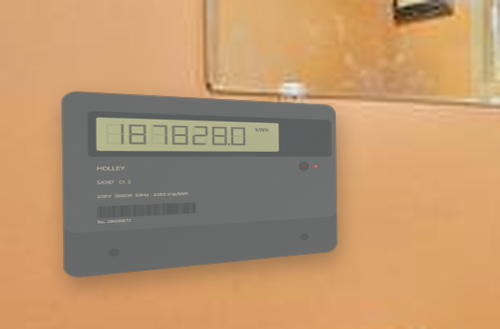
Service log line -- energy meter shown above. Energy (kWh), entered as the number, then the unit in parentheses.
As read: 187828.0 (kWh)
